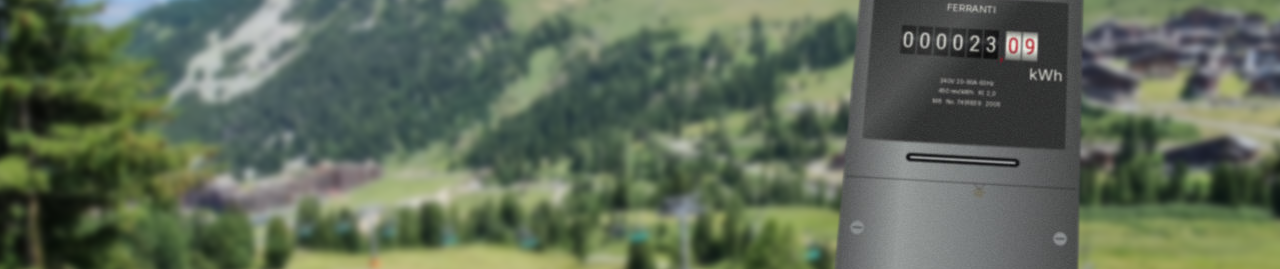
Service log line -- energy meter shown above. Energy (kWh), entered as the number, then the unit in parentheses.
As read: 23.09 (kWh)
